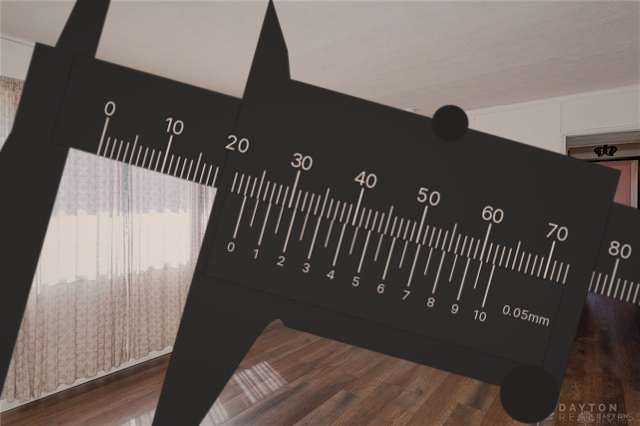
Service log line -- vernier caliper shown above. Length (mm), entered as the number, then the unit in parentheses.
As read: 23.2 (mm)
